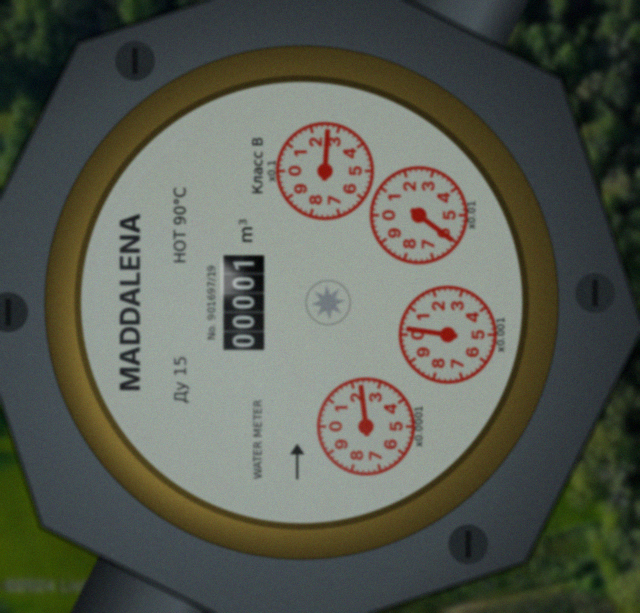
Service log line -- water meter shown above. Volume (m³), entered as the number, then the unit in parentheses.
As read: 1.2602 (m³)
